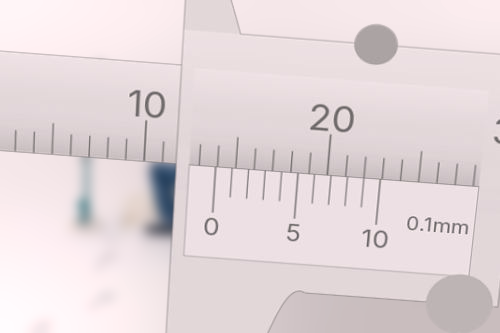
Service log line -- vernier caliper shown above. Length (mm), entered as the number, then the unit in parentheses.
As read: 13.9 (mm)
